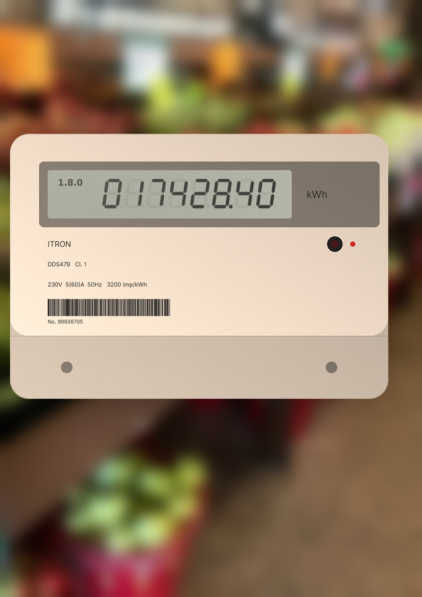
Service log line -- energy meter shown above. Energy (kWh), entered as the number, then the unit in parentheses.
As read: 17428.40 (kWh)
